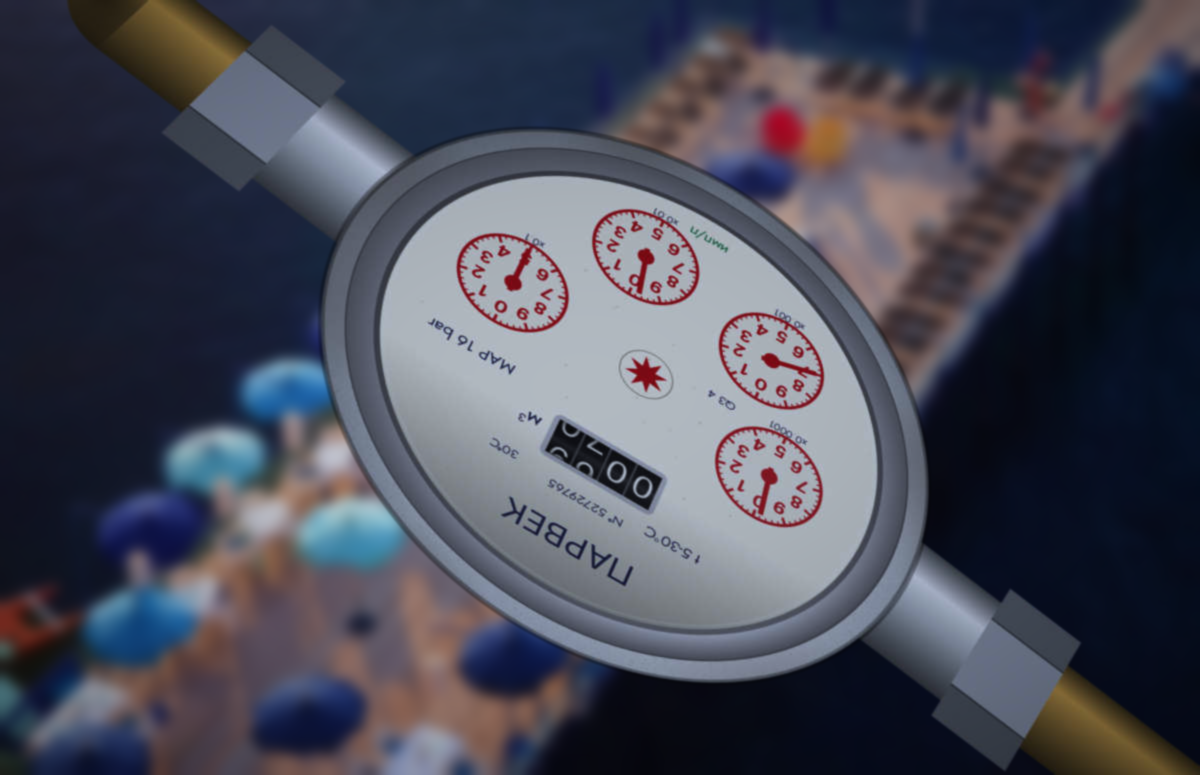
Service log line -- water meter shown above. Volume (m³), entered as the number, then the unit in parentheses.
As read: 69.4969 (m³)
